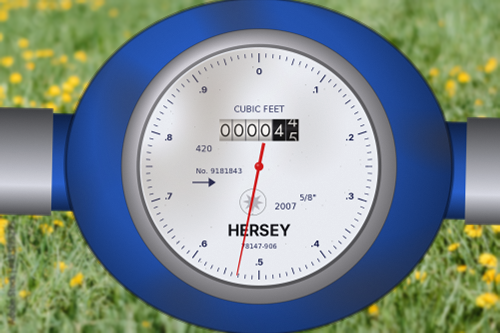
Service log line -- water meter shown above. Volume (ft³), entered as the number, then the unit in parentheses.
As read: 44.53 (ft³)
